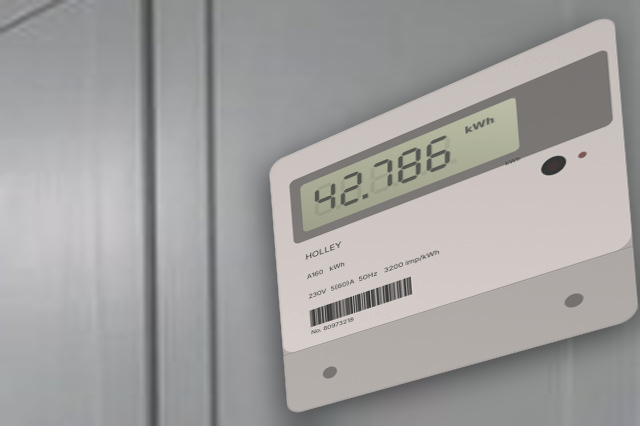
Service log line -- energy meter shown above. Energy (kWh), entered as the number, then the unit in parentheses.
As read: 42.786 (kWh)
